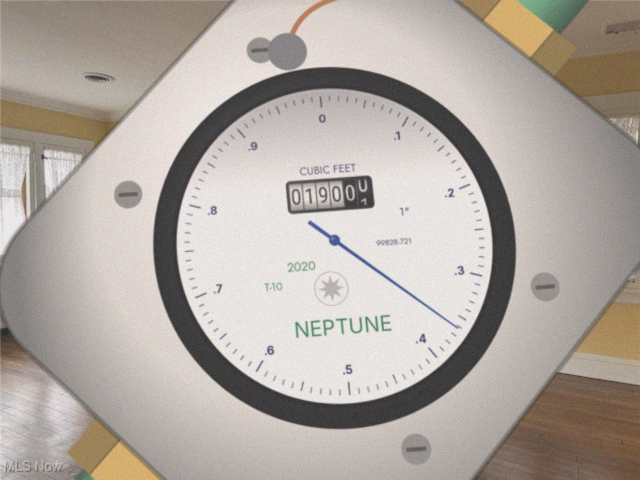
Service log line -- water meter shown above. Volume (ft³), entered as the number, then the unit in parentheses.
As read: 19000.36 (ft³)
